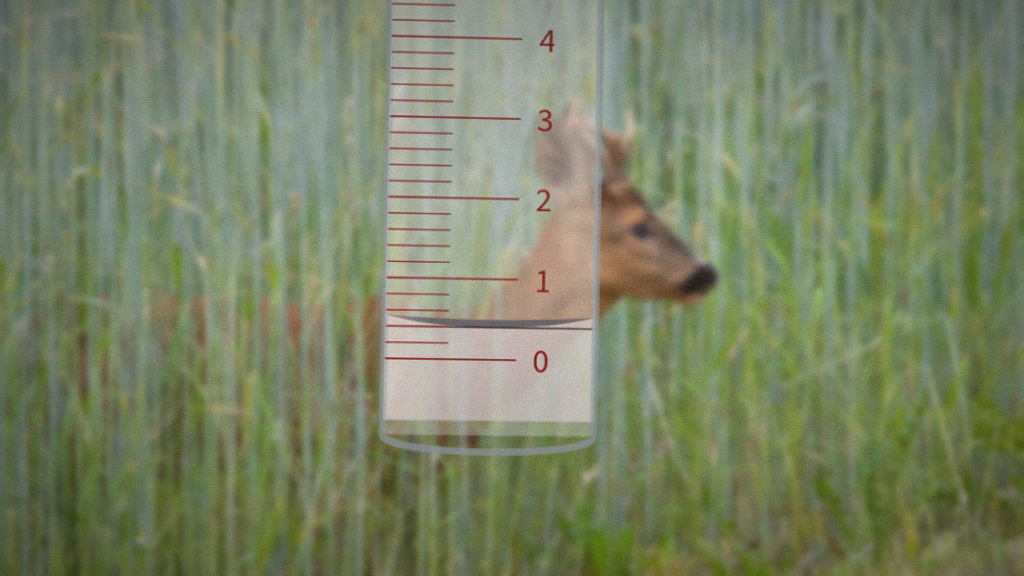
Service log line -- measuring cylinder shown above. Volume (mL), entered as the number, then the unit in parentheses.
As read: 0.4 (mL)
